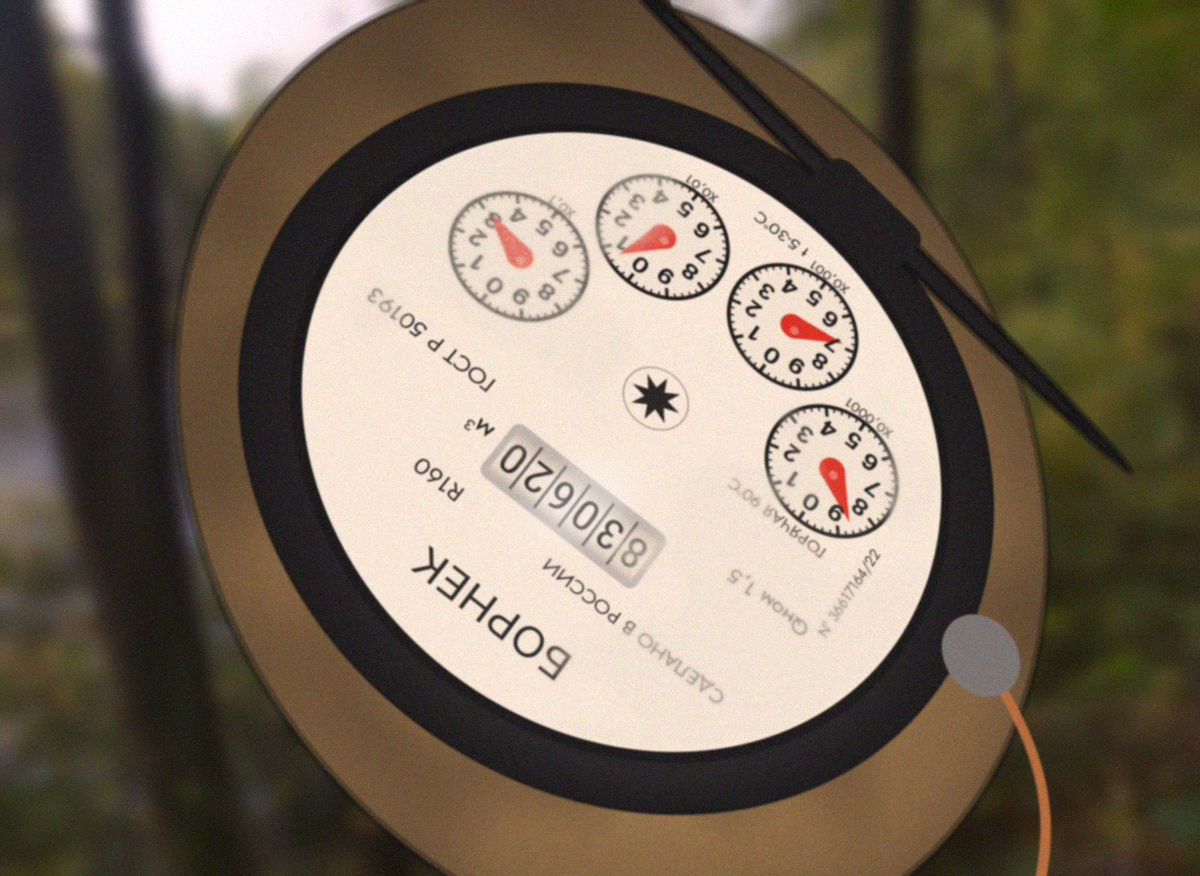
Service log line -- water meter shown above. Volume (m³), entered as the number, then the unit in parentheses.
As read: 830620.3068 (m³)
